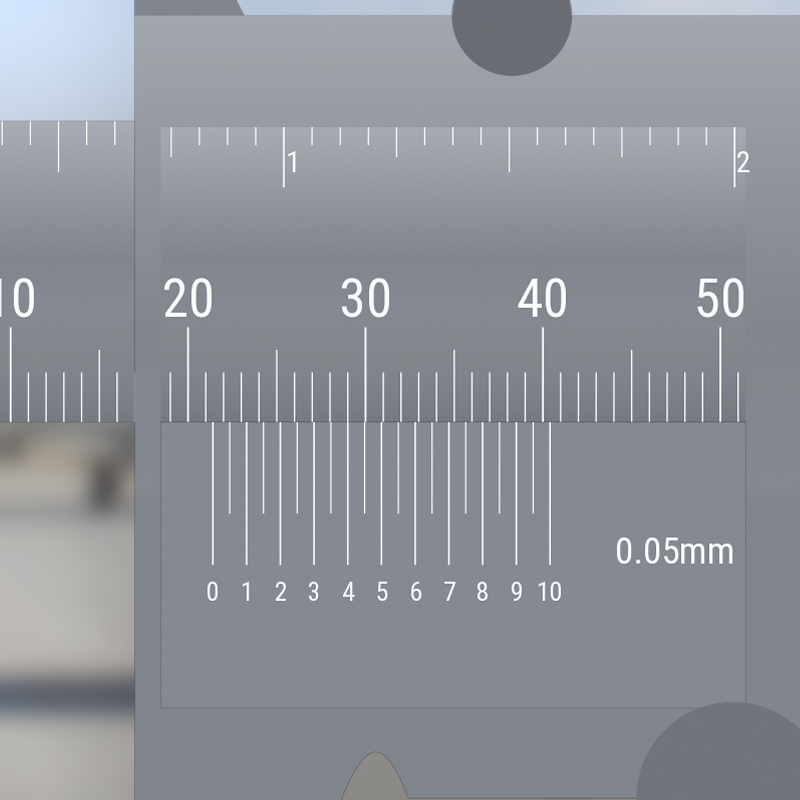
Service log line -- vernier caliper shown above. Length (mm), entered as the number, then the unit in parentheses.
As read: 21.4 (mm)
